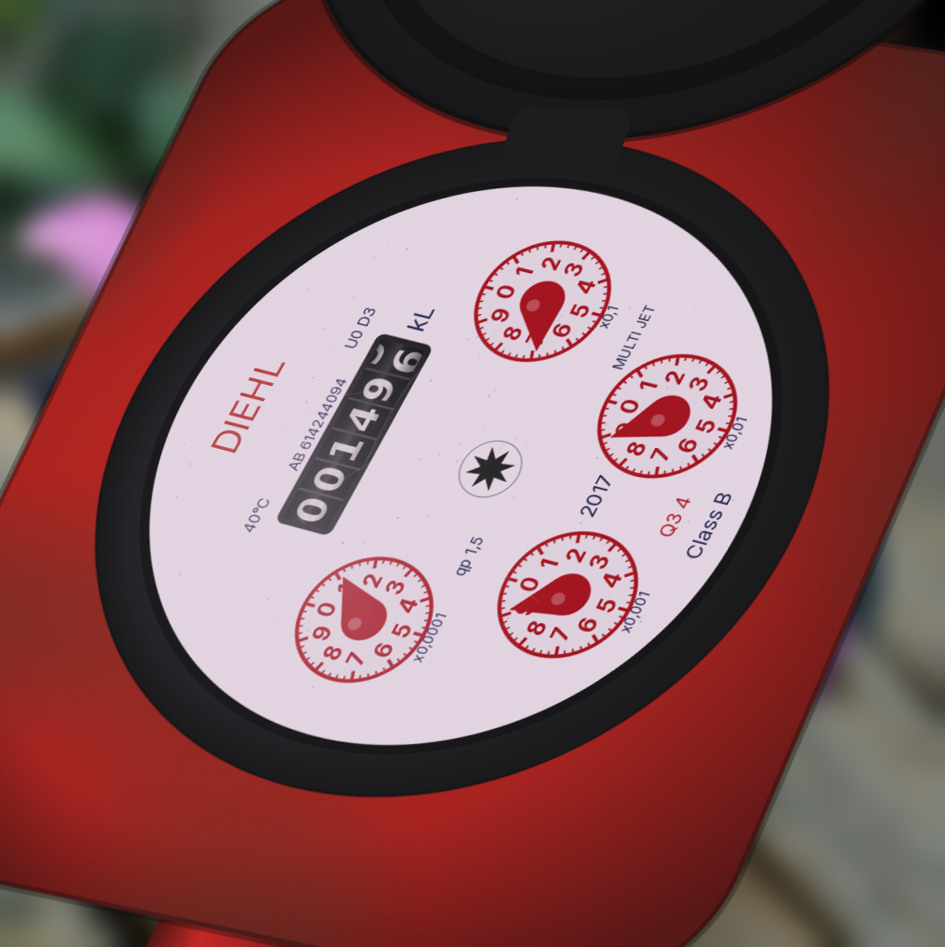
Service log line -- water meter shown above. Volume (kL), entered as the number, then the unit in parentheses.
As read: 1495.6891 (kL)
